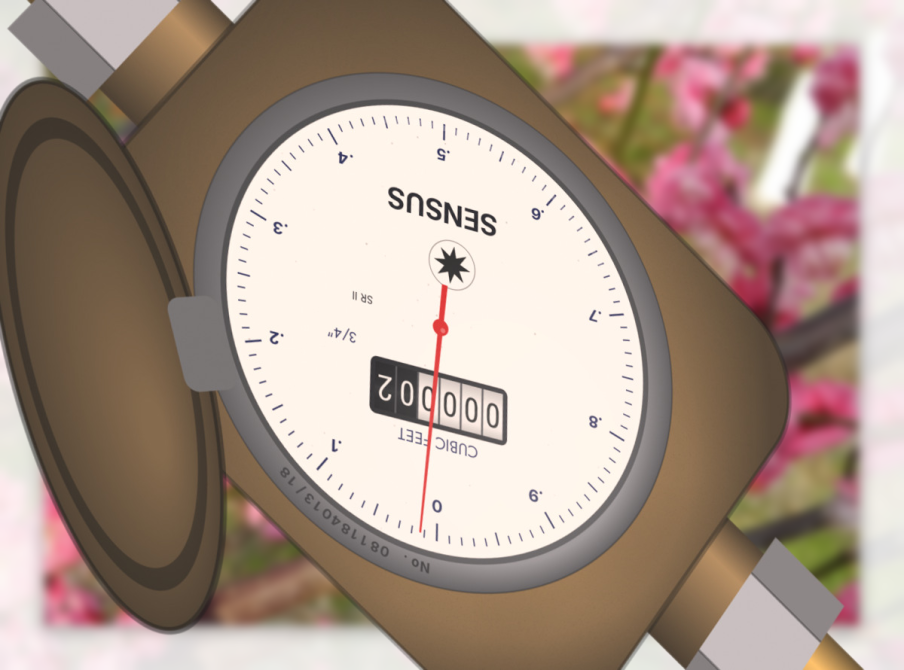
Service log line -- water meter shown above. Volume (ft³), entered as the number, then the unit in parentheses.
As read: 2.01 (ft³)
